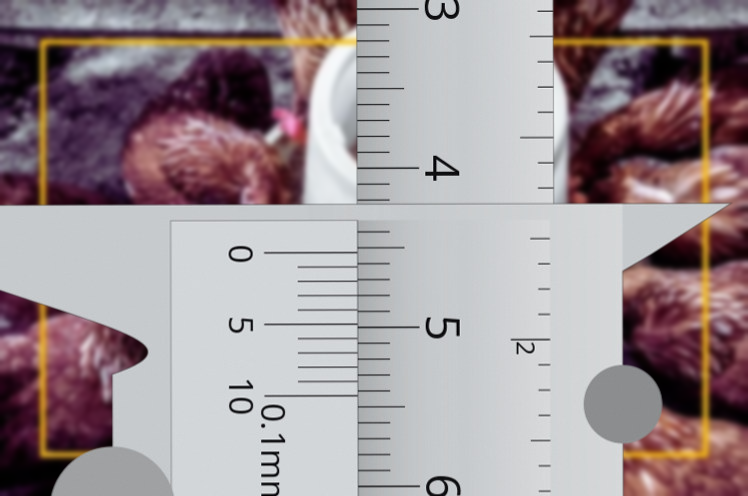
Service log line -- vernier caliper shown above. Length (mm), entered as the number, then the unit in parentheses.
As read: 45.3 (mm)
